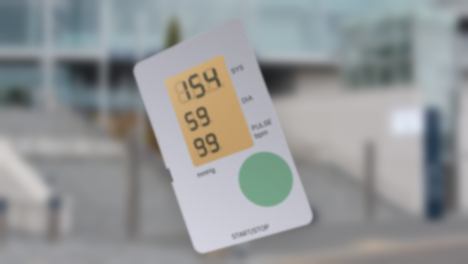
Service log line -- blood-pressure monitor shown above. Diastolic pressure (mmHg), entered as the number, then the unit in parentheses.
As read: 59 (mmHg)
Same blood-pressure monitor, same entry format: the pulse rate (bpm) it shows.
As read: 99 (bpm)
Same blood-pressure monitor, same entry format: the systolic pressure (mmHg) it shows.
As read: 154 (mmHg)
